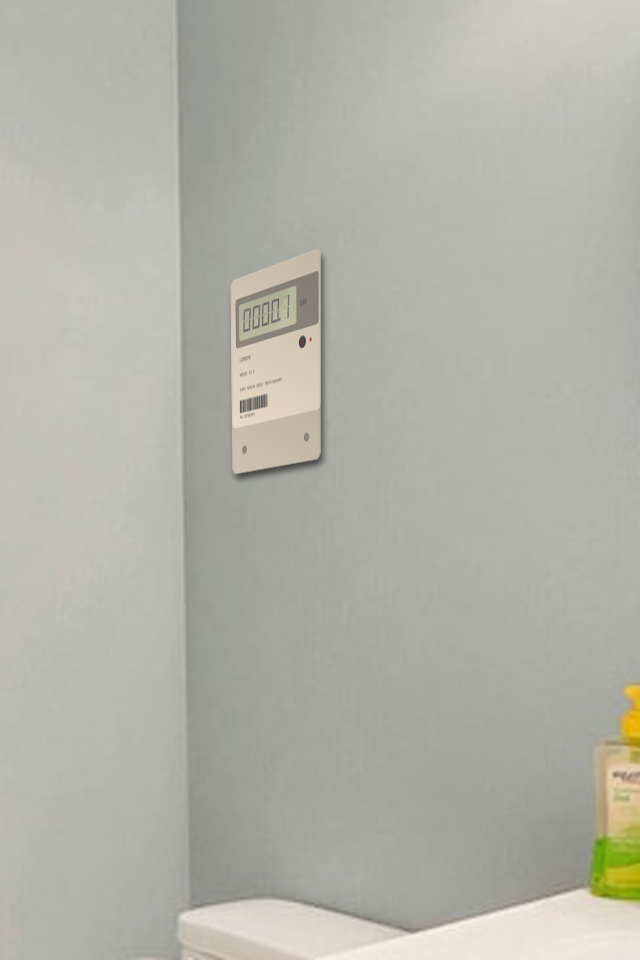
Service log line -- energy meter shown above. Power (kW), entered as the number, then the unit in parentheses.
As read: 0.1 (kW)
